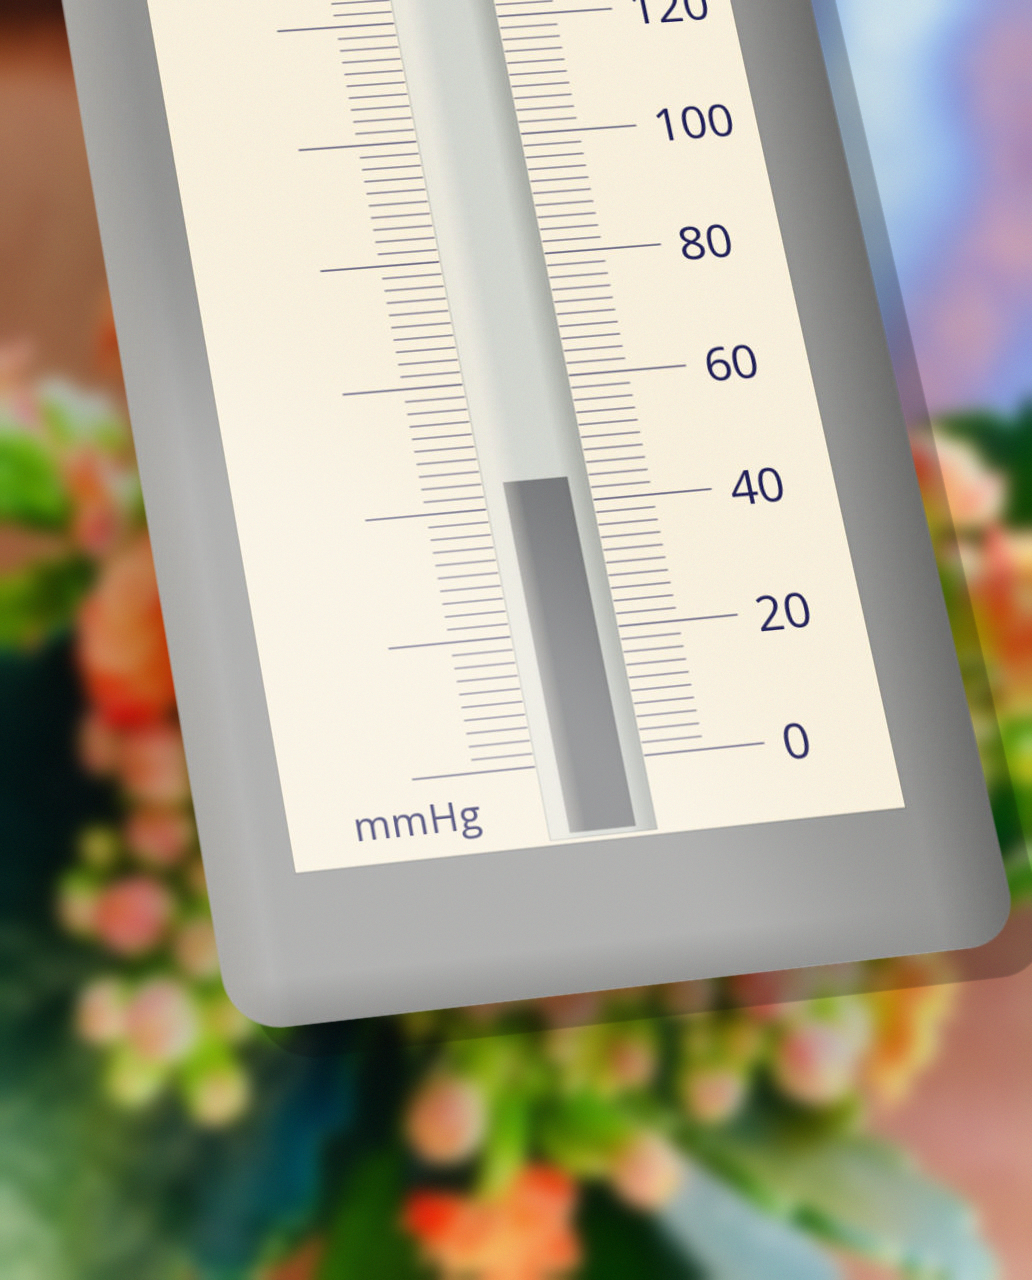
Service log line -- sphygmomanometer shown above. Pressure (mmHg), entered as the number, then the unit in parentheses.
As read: 44 (mmHg)
